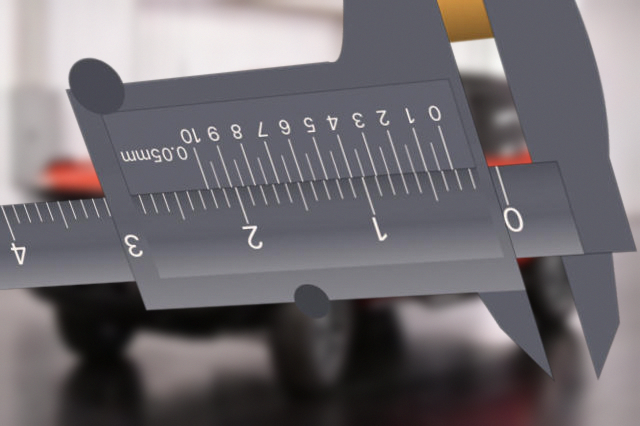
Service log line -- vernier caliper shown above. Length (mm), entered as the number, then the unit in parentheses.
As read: 3.2 (mm)
